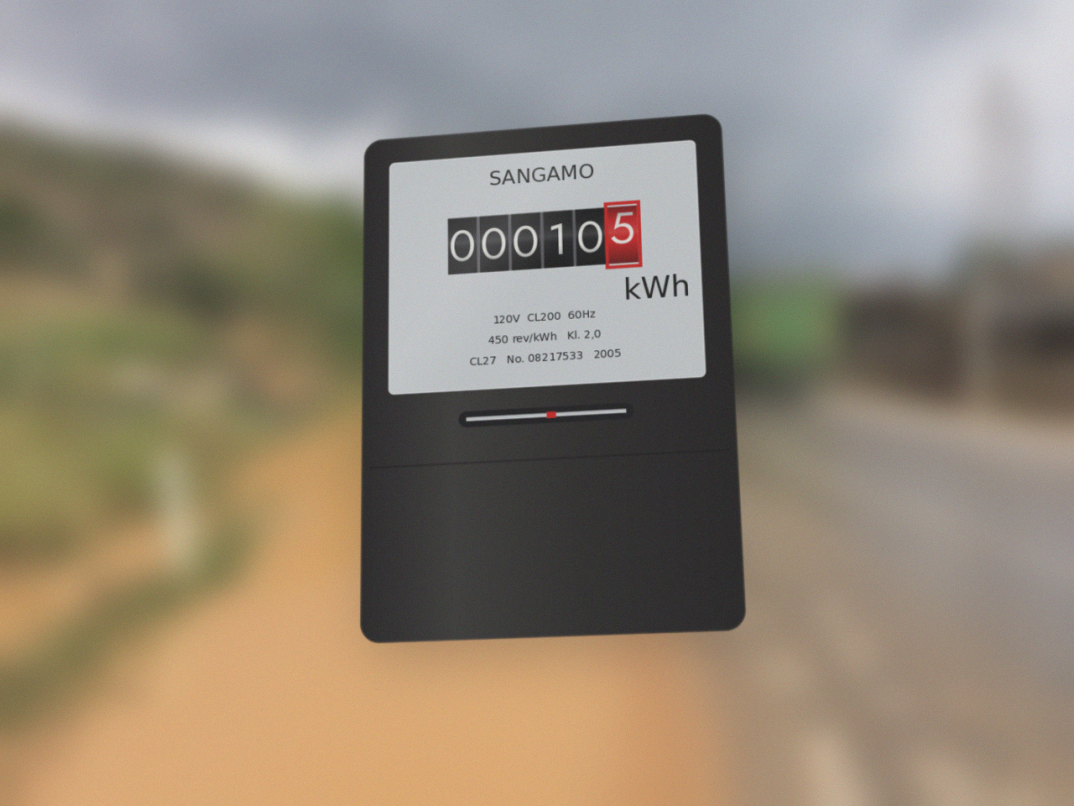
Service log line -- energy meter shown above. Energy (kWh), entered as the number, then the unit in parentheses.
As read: 10.5 (kWh)
